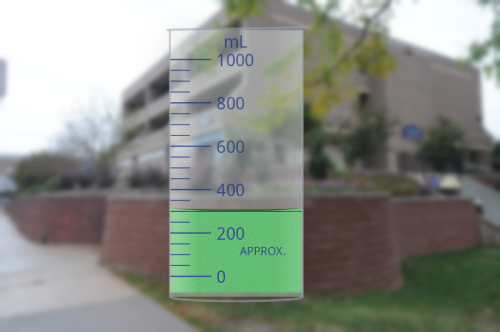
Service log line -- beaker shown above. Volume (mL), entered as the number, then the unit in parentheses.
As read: 300 (mL)
